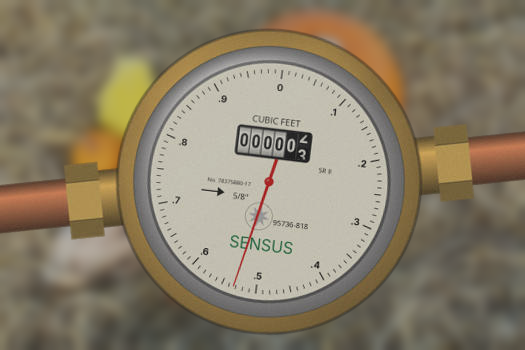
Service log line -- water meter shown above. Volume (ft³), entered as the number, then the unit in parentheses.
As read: 2.53 (ft³)
